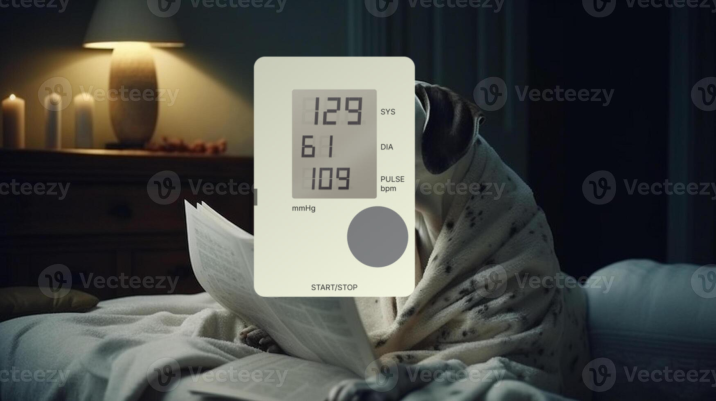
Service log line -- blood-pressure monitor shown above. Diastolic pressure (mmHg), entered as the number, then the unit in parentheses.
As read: 61 (mmHg)
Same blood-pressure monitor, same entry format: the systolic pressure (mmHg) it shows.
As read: 129 (mmHg)
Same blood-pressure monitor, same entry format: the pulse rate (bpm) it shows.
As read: 109 (bpm)
